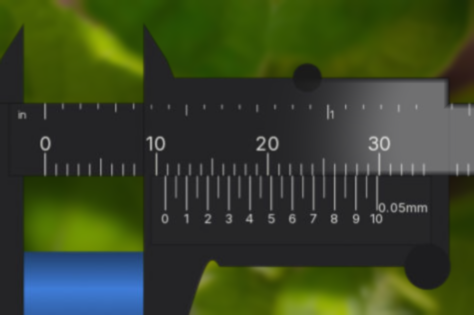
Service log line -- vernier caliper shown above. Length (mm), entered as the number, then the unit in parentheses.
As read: 10.8 (mm)
